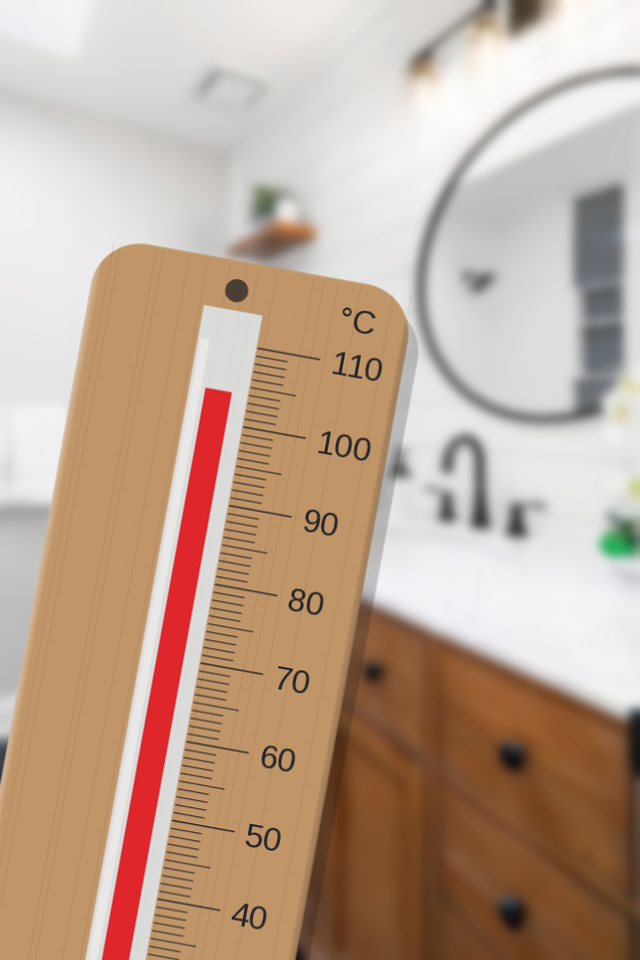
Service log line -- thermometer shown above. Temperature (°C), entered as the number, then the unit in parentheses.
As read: 104 (°C)
